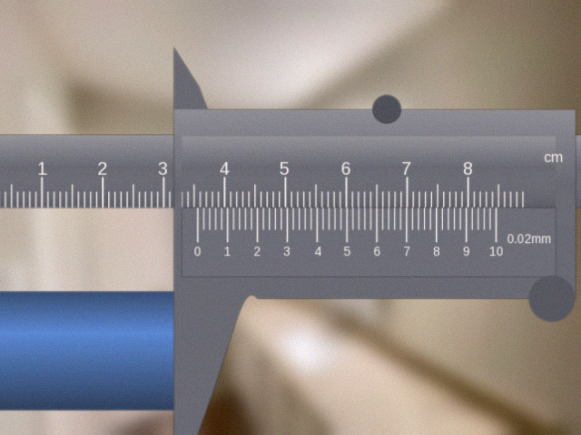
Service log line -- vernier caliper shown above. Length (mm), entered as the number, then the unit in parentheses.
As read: 35.6 (mm)
